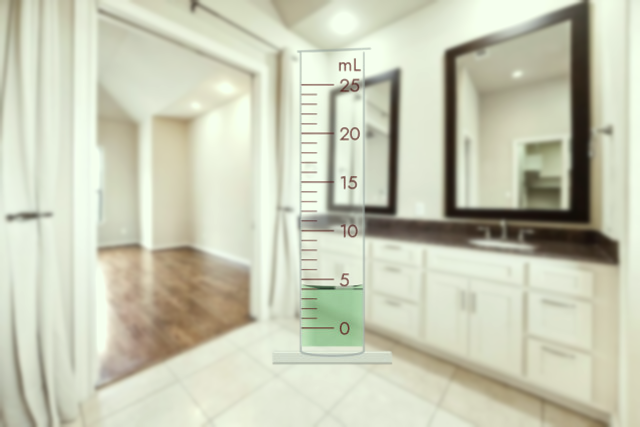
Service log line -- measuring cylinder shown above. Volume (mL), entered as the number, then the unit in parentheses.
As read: 4 (mL)
